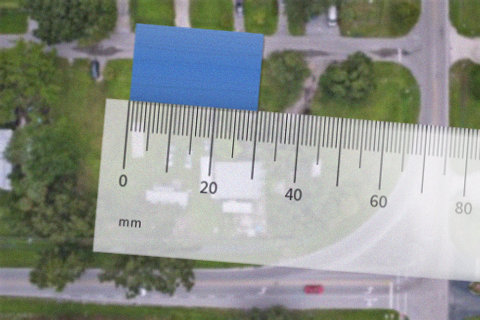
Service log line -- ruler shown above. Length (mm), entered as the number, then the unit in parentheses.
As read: 30 (mm)
